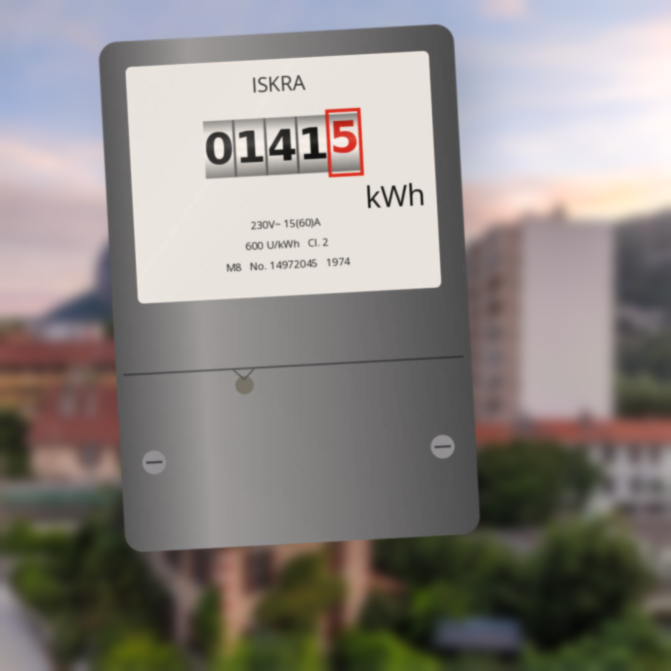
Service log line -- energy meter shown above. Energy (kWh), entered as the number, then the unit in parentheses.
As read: 141.5 (kWh)
